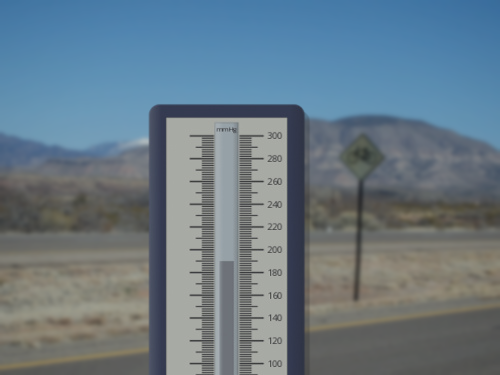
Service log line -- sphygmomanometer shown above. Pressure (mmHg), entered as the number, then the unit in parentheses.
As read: 190 (mmHg)
